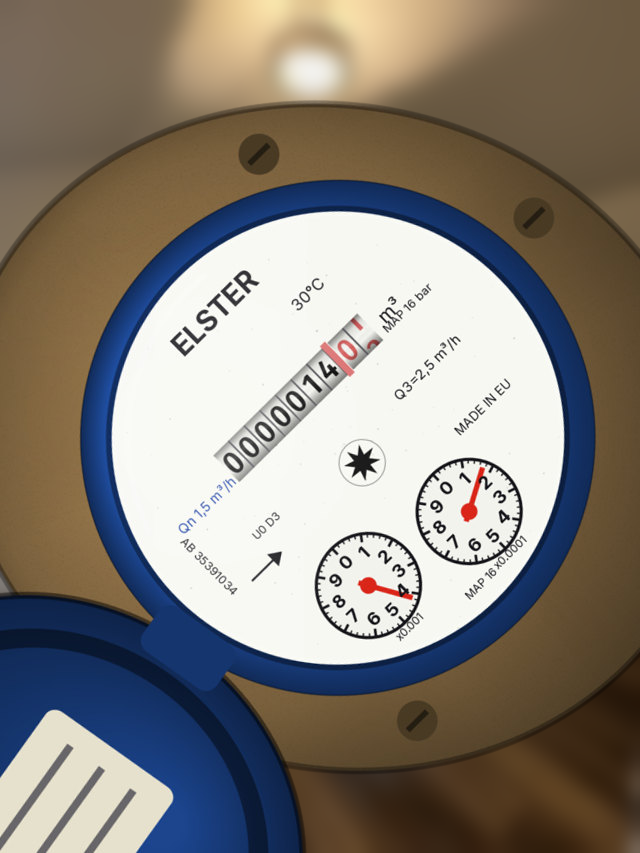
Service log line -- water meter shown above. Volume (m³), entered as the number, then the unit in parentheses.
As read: 14.0141 (m³)
